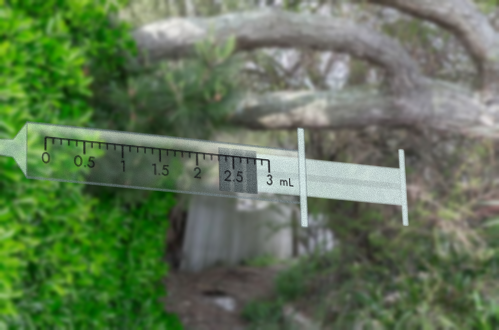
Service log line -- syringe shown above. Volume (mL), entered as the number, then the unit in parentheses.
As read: 2.3 (mL)
